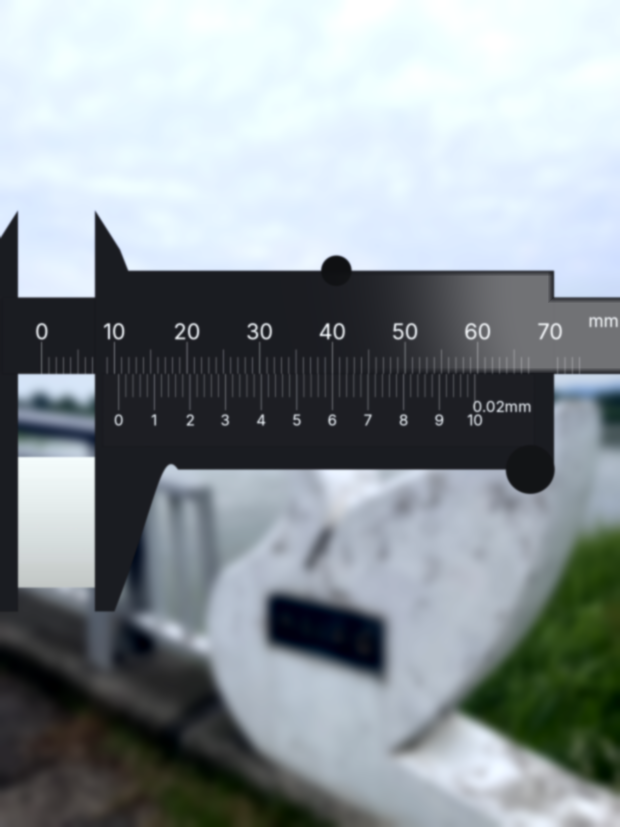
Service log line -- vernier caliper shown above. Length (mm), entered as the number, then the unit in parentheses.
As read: 10.6 (mm)
